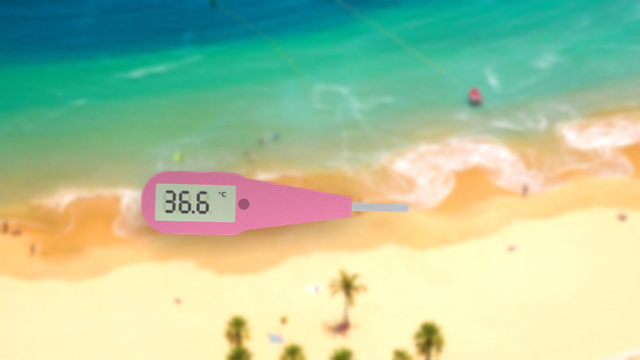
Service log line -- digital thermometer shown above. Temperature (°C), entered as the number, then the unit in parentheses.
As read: 36.6 (°C)
